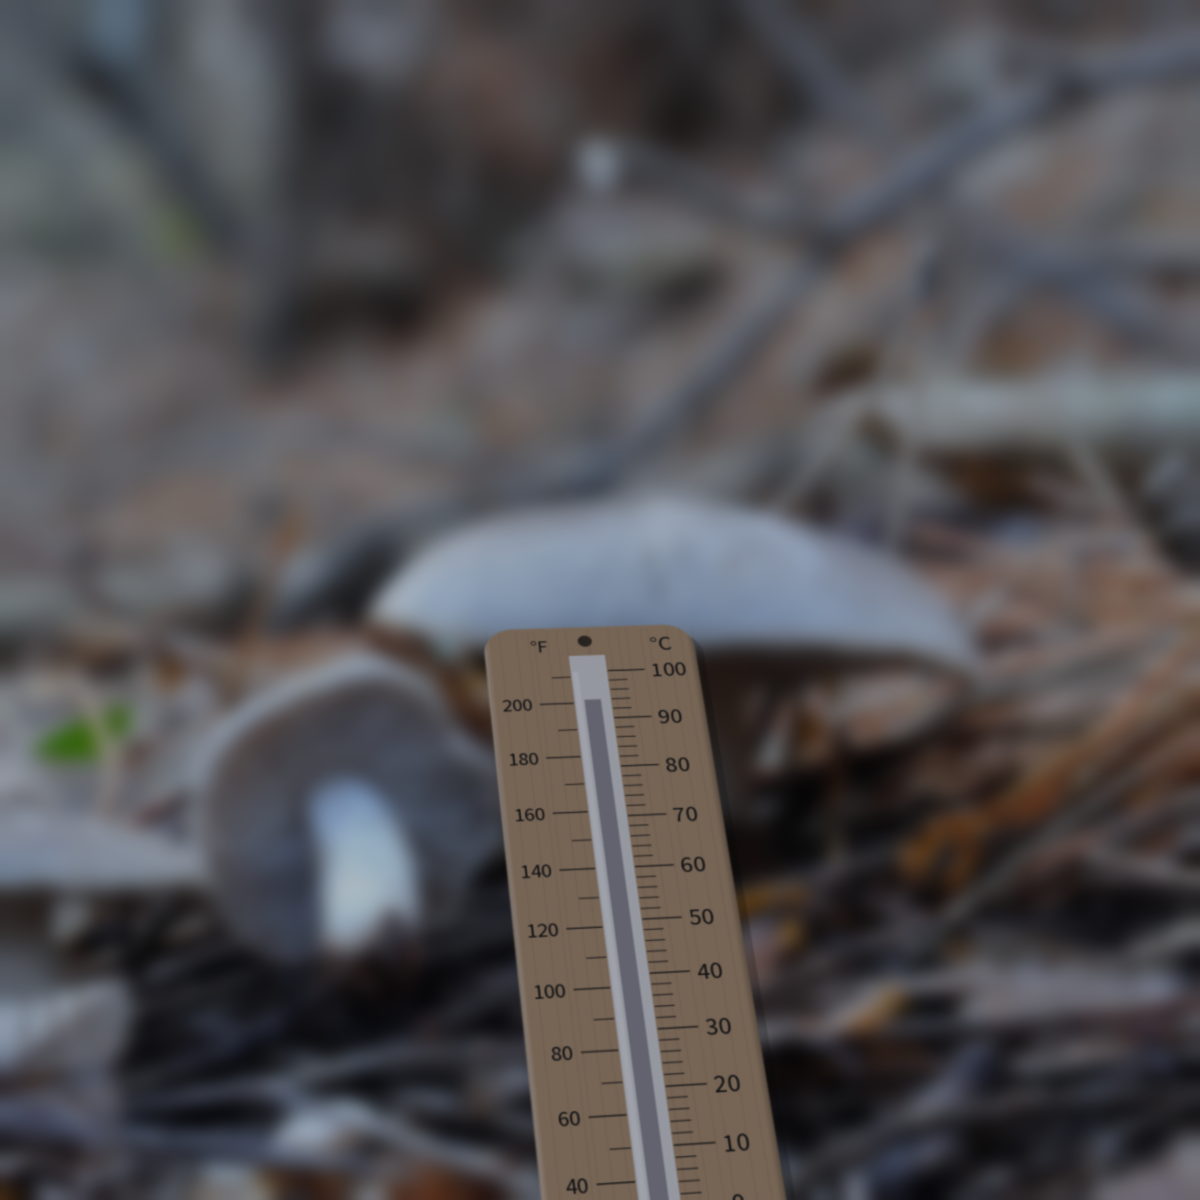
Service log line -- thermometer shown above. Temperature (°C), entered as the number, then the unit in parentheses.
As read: 94 (°C)
